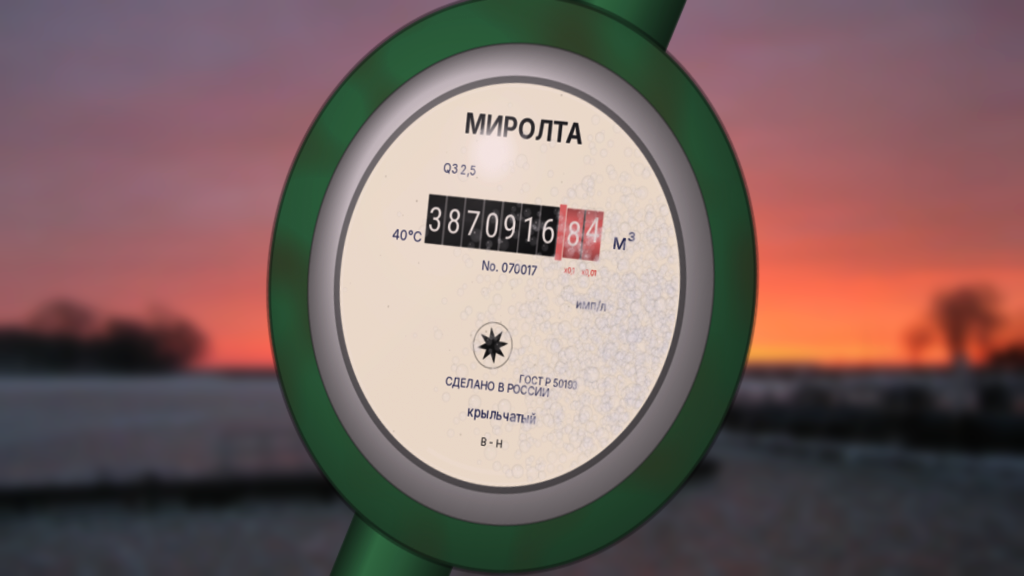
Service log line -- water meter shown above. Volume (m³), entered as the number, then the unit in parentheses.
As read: 3870916.84 (m³)
